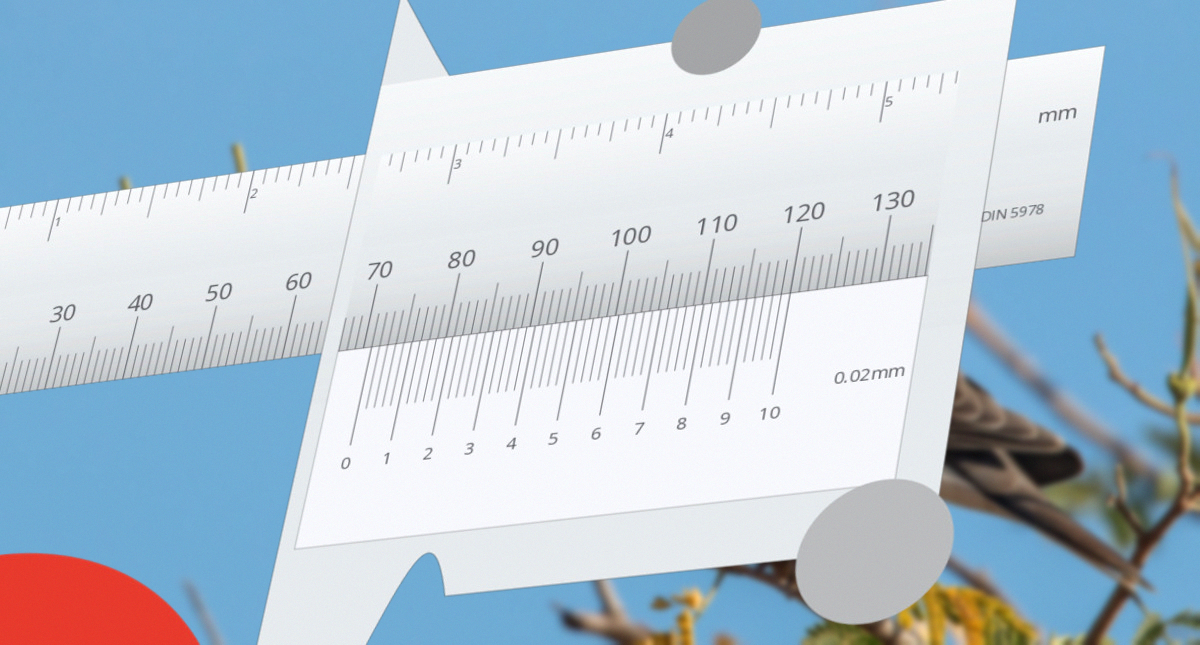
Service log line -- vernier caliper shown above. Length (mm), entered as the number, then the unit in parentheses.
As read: 71.0 (mm)
